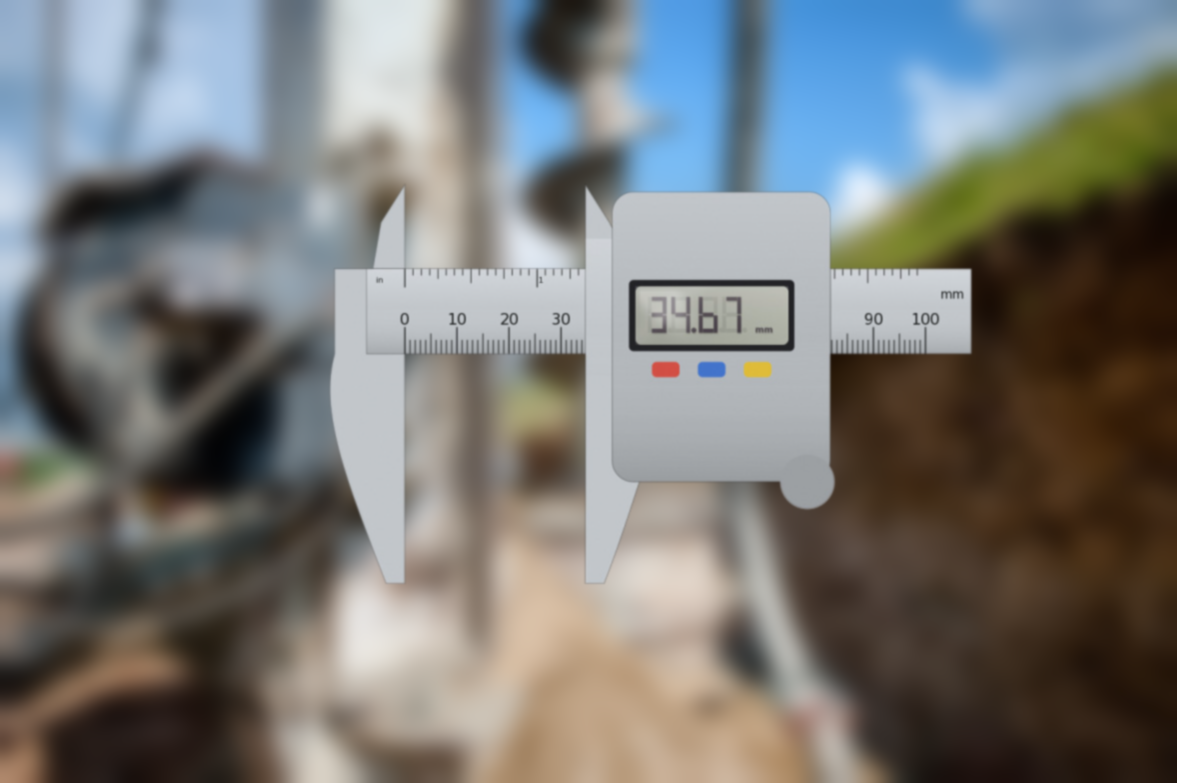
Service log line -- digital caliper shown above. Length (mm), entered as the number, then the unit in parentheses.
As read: 34.67 (mm)
